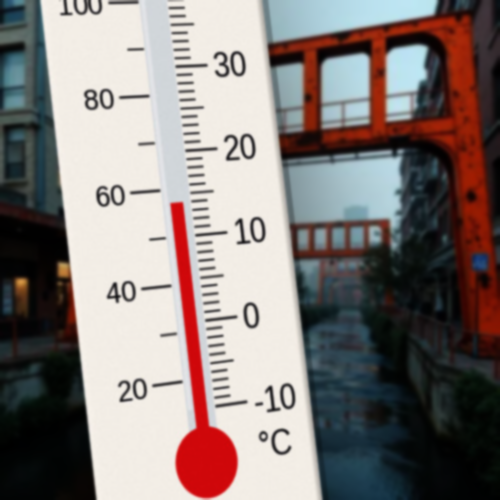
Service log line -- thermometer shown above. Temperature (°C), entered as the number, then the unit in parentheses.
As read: 14 (°C)
